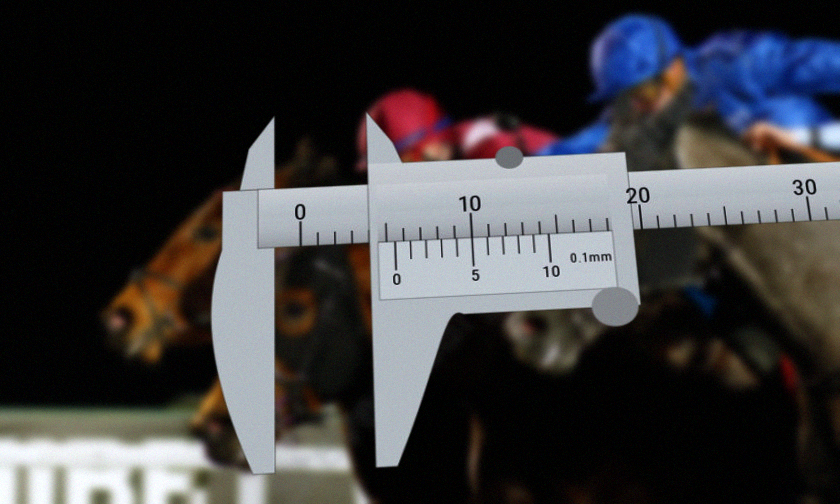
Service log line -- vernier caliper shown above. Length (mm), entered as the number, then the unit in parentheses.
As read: 5.5 (mm)
